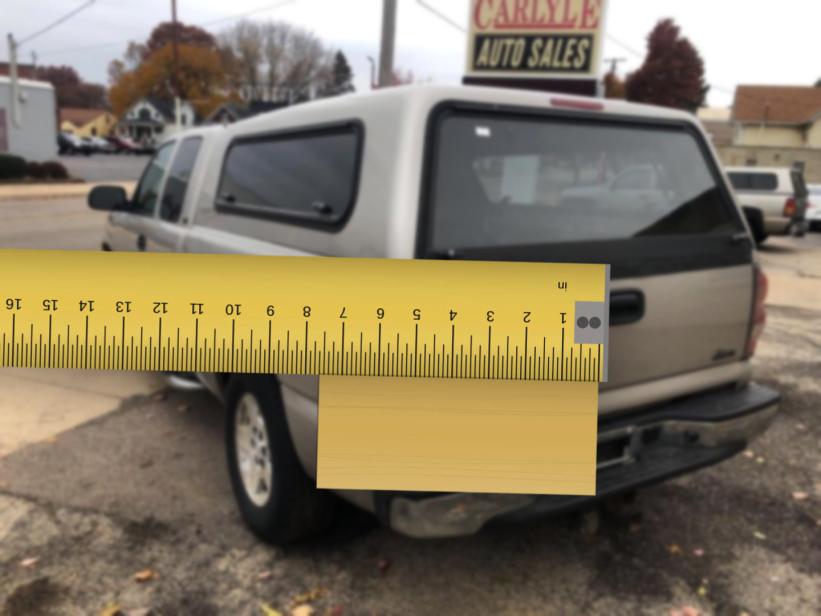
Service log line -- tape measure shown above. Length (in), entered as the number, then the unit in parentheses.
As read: 7.625 (in)
